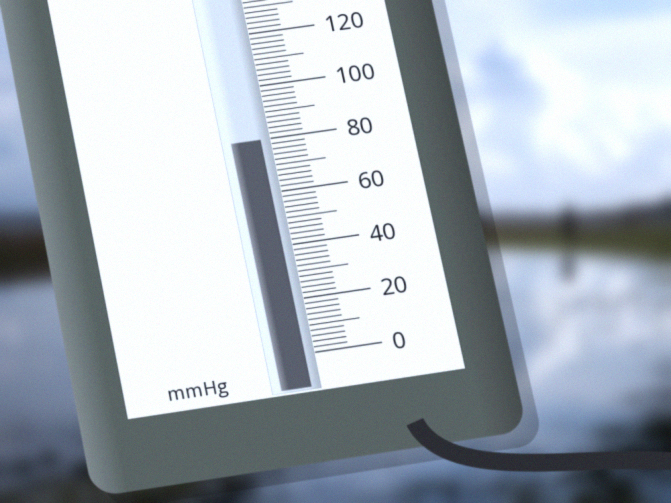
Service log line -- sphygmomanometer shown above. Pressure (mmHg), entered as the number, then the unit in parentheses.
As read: 80 (mmHg)
